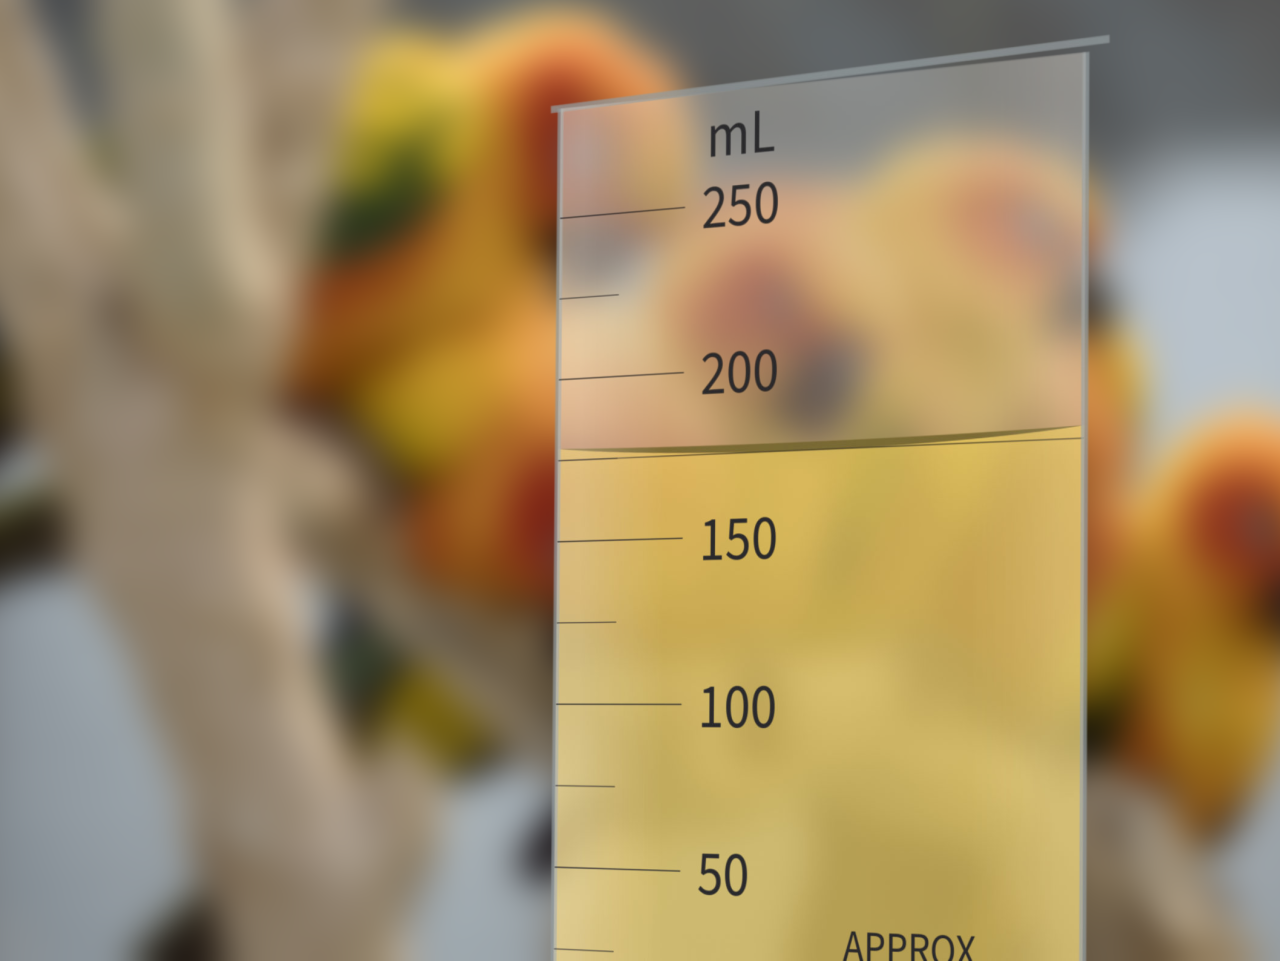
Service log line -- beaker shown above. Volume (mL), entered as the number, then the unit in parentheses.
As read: 175 (mL)
